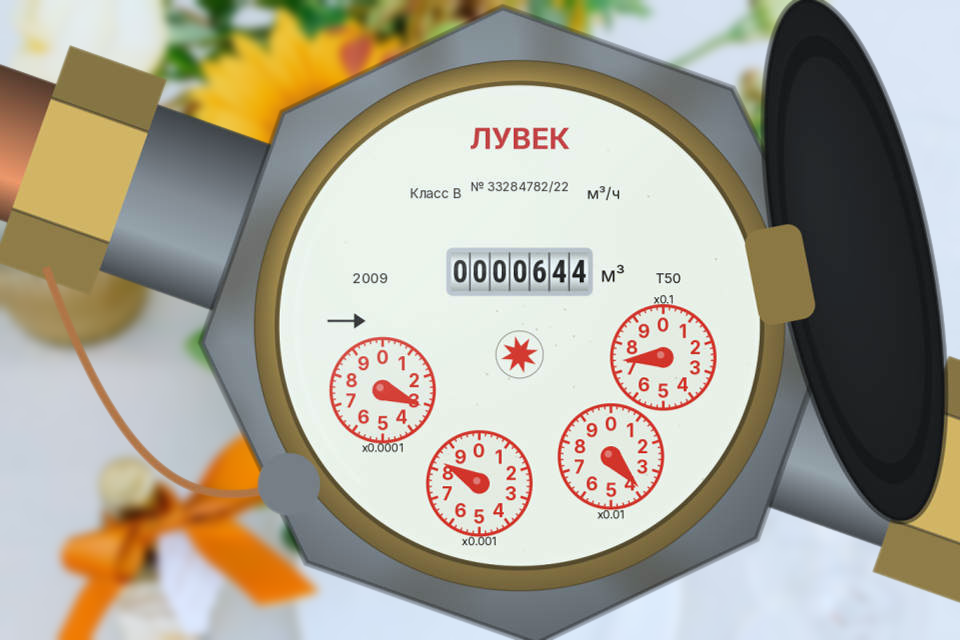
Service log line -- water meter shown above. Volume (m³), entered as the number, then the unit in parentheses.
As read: 644.7383 (m³)
